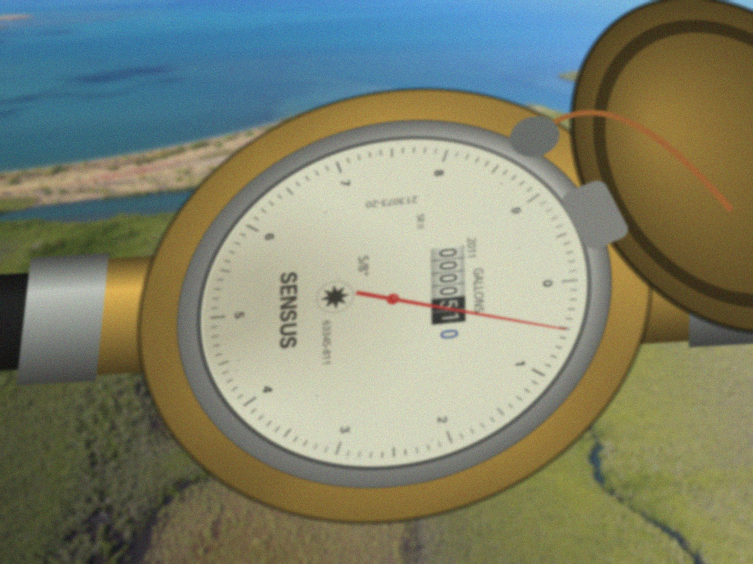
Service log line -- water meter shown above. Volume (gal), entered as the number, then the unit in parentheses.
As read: 510.5 (gal)
